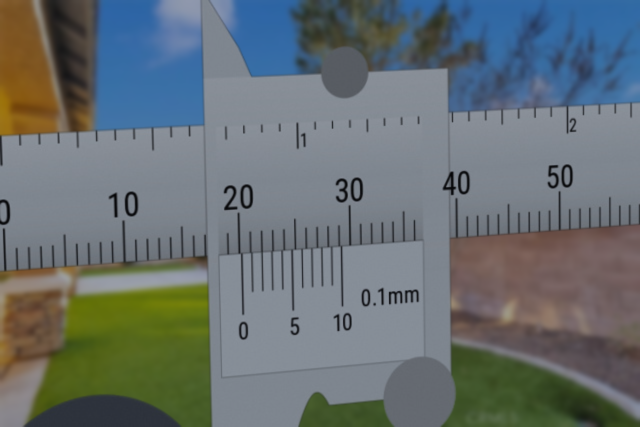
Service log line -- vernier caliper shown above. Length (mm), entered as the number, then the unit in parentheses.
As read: 20.2 (mm)
